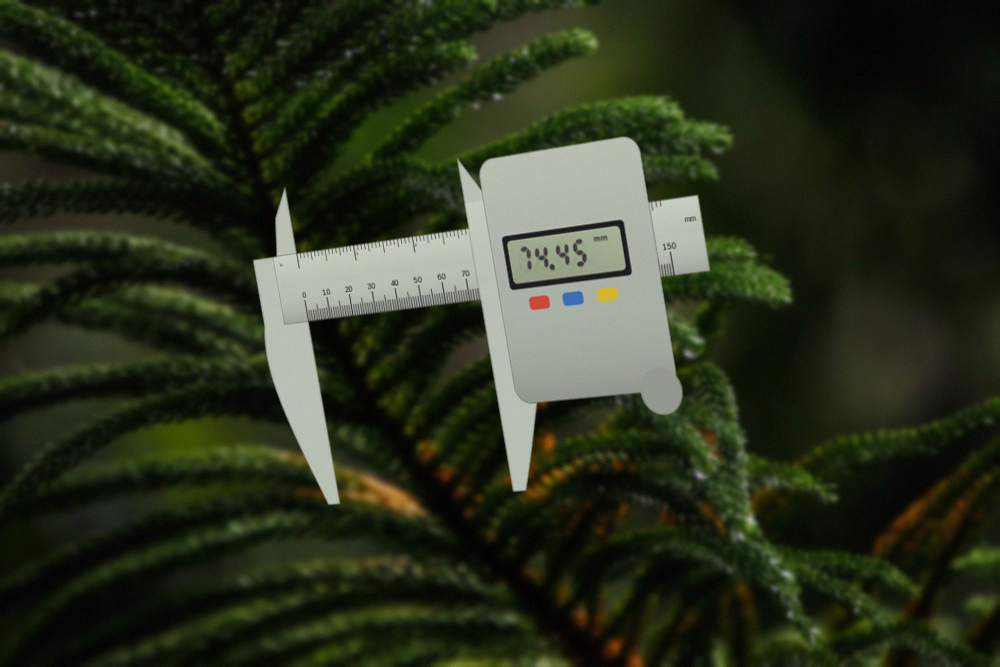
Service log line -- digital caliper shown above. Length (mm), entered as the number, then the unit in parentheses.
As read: 74.45 (mm)
